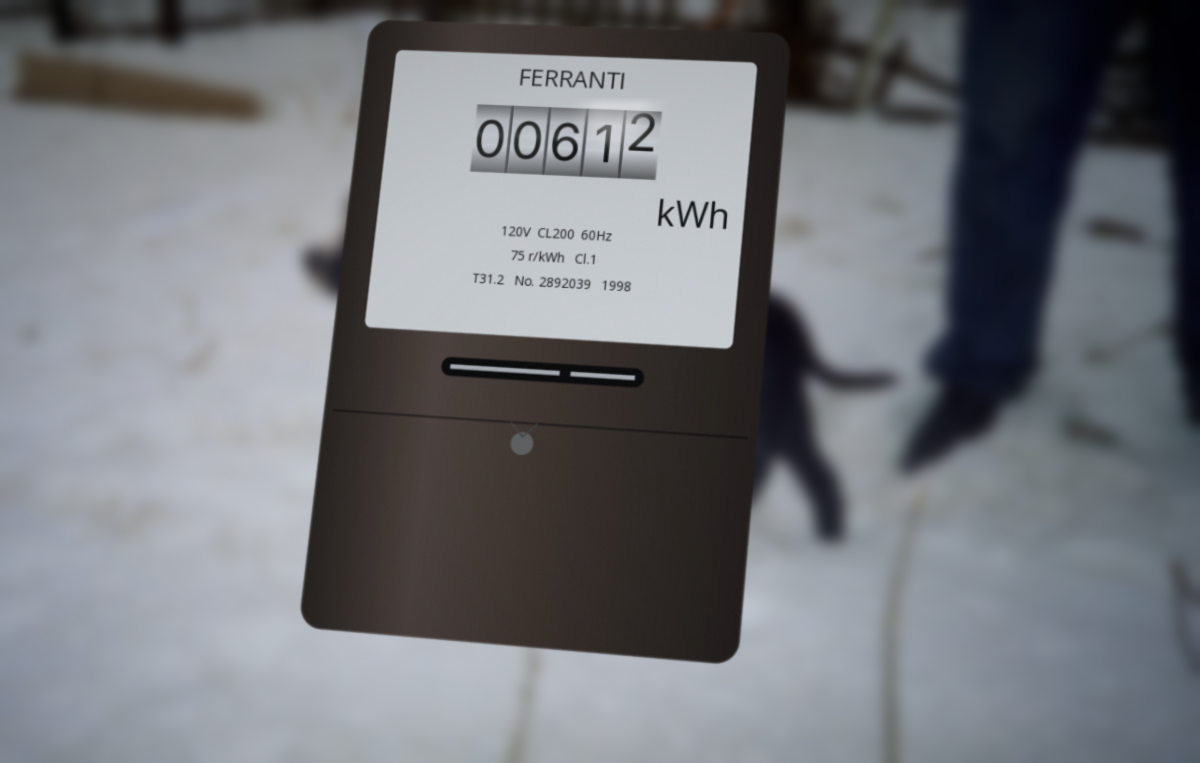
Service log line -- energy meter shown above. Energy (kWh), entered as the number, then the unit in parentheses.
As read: 612 (kWh)
